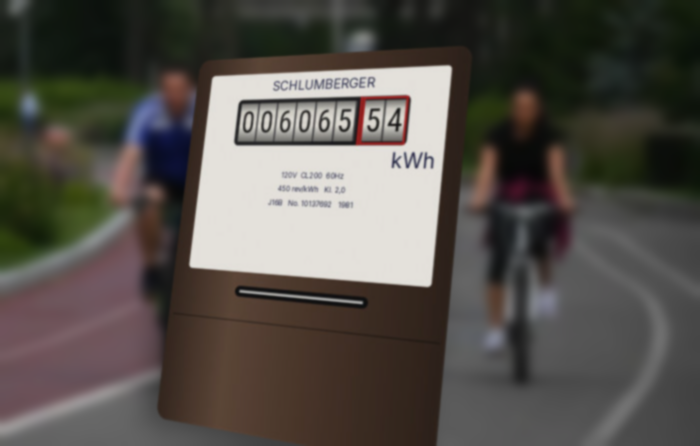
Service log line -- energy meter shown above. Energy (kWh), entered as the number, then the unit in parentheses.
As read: 6065.54 (kWh)
